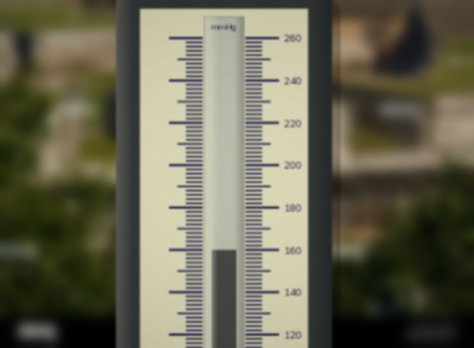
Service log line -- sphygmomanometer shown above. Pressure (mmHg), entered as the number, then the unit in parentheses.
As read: 160 (mmHg)
